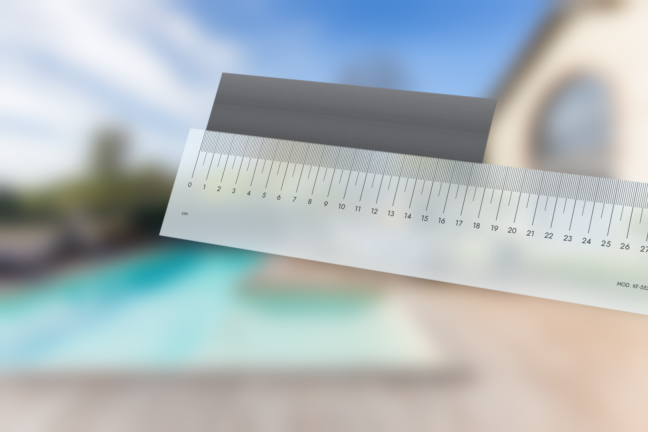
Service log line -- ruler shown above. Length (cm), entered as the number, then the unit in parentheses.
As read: 17.5 (cm)
